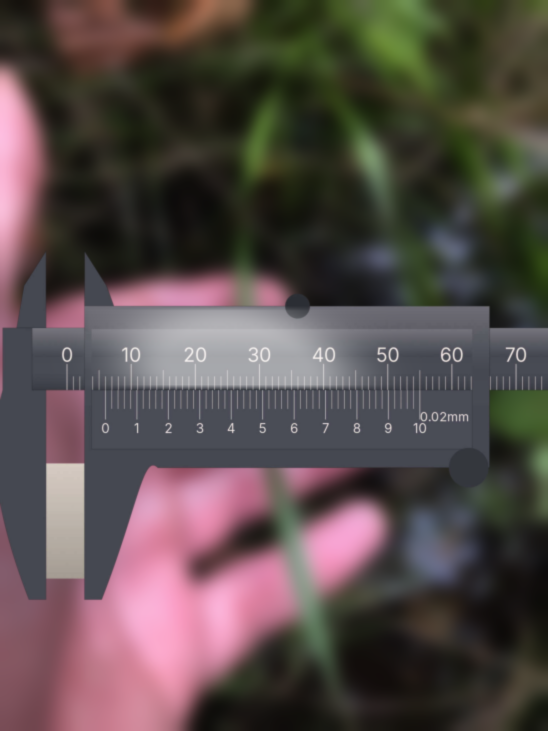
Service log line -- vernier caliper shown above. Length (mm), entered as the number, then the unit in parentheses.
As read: 6.0 (mm)
